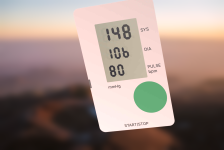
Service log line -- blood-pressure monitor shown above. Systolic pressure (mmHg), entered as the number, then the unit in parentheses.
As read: 148 (mmHg)
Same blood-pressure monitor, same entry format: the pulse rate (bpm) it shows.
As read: 80 (bpm)
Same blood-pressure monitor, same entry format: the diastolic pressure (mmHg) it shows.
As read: 106 (mmHg)
